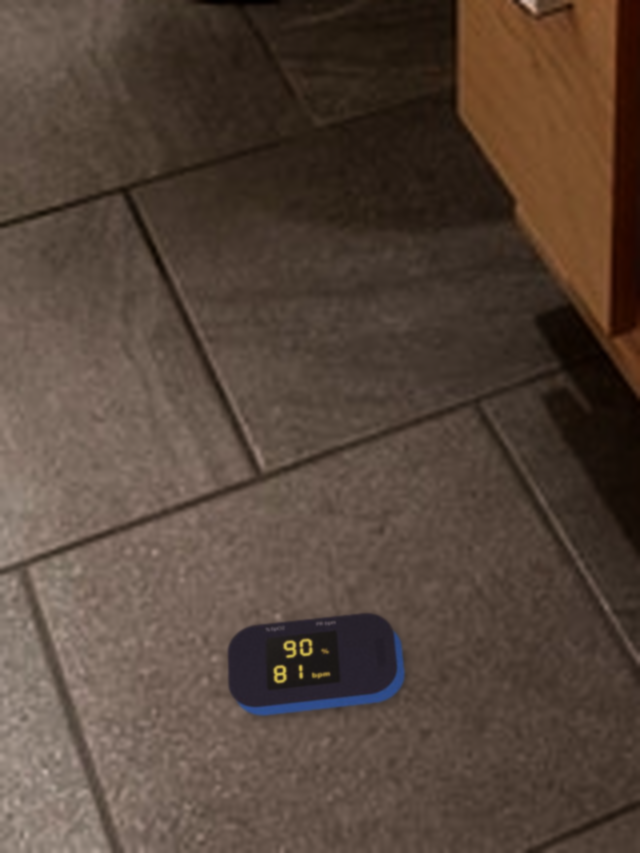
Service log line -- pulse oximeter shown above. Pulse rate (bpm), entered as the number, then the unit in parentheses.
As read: 81 (bpm)
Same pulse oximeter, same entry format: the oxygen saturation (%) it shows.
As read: 90 (%)
